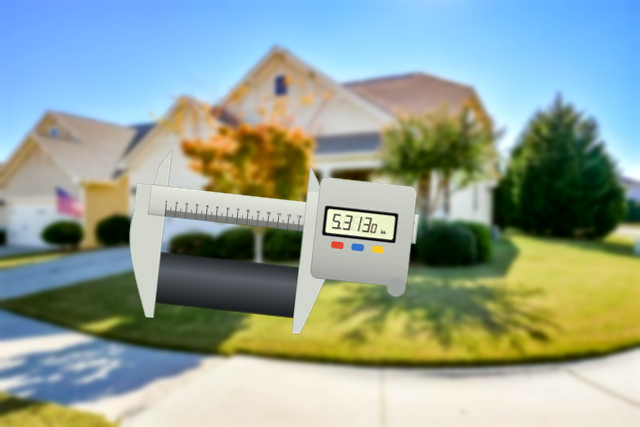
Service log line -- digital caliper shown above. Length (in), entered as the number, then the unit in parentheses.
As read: 5.3130 (in)
